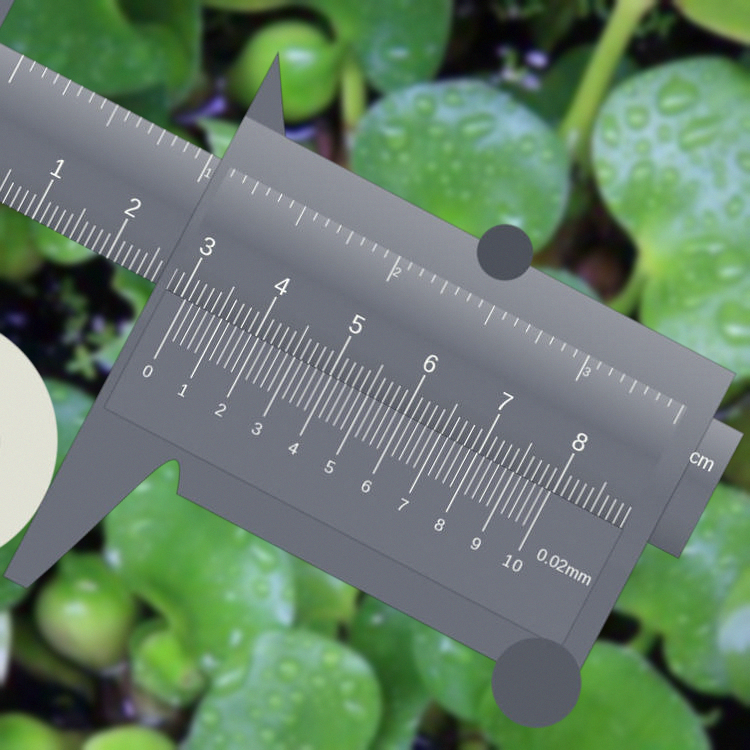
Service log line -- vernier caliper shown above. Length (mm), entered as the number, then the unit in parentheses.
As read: 30.6 (mm)
